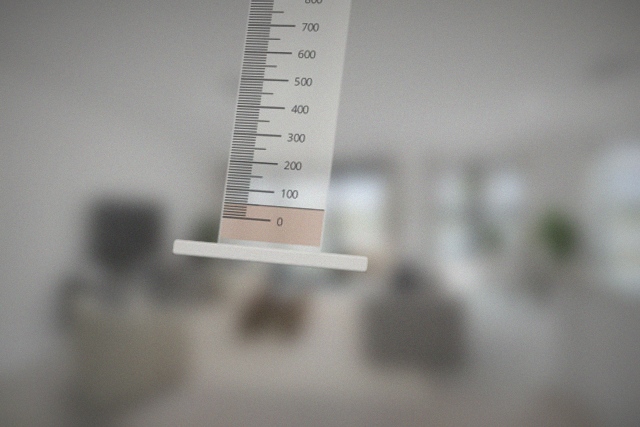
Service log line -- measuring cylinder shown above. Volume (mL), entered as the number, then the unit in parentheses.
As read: 50 (mL)
